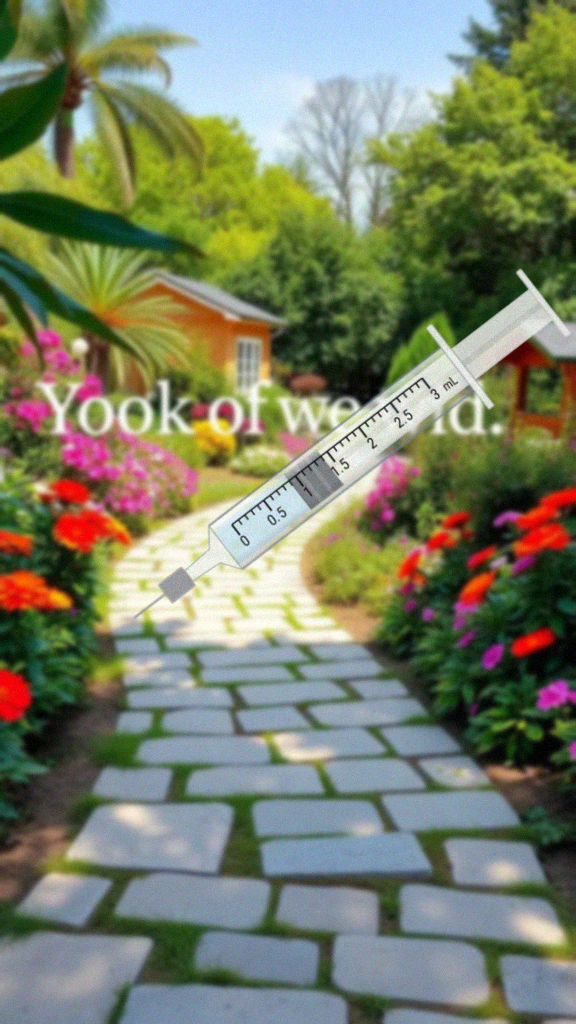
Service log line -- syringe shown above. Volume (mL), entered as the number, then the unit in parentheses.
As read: 0.9 (mL)
